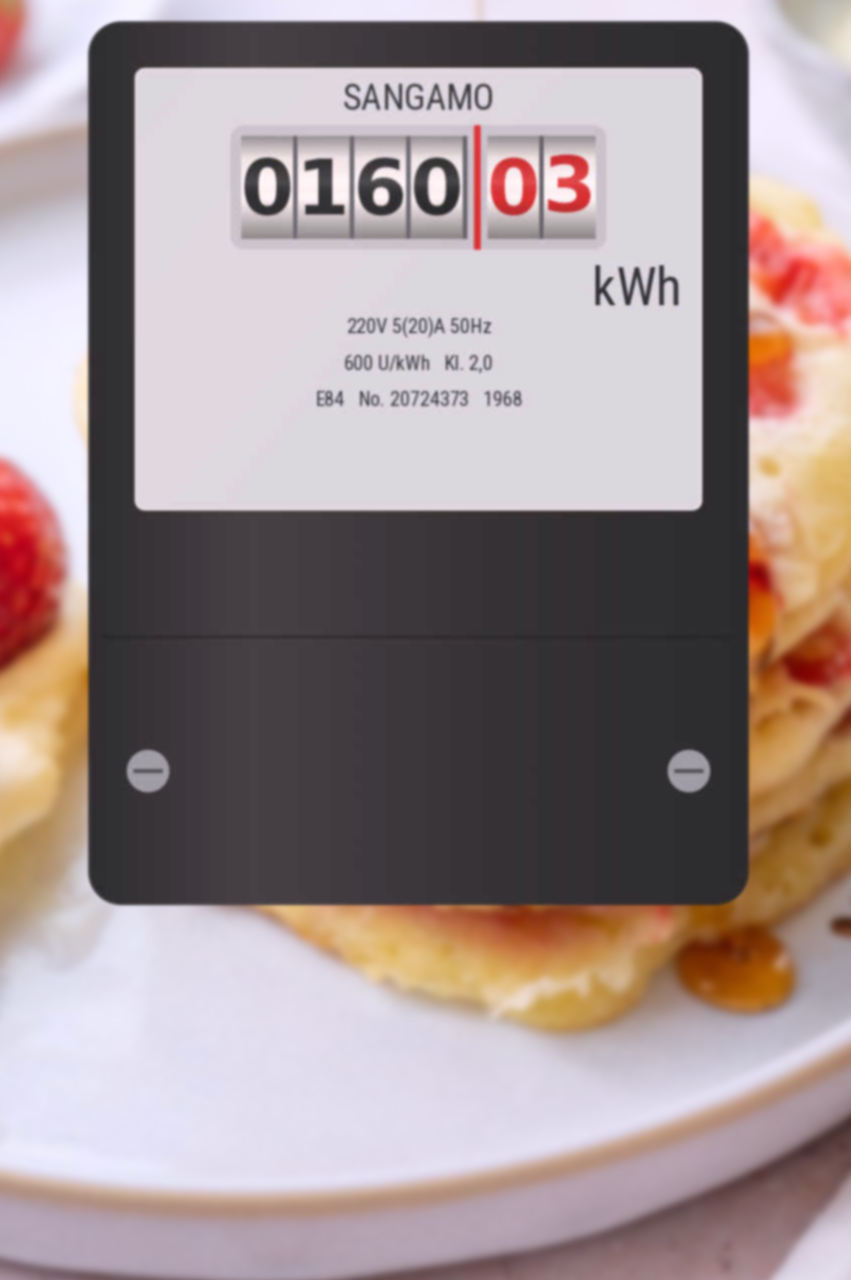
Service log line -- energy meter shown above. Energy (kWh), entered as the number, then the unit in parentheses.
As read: 160.03 (kWh)
